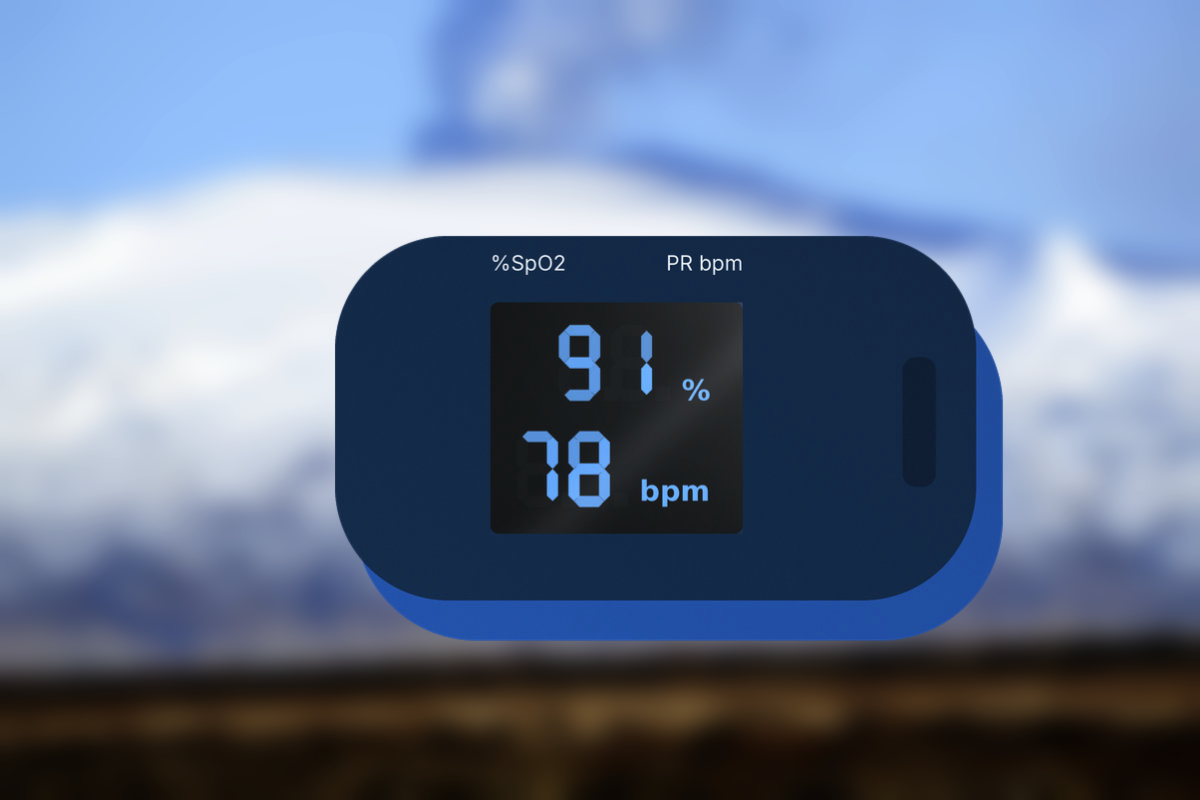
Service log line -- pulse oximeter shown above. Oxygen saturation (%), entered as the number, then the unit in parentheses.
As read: 91 (%)
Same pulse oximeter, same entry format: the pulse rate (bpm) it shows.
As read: 78 (bpm)
